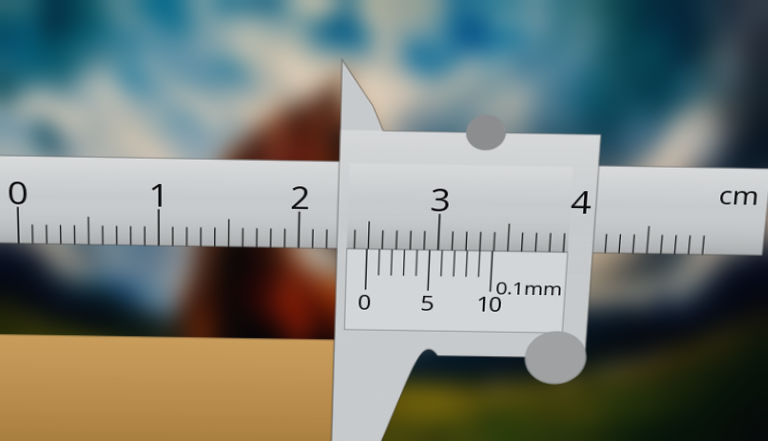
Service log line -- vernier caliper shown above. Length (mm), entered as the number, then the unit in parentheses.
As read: 24.9 (mm)
